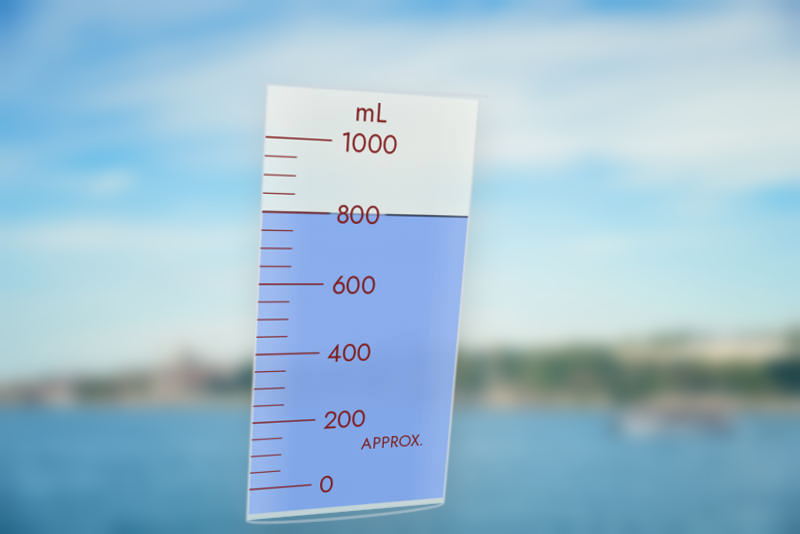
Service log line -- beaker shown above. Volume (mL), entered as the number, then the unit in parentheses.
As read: 800 (mL)
